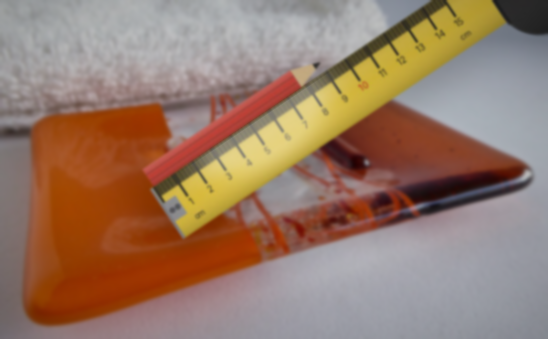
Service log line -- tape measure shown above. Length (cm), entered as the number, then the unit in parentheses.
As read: 9 (cm)
